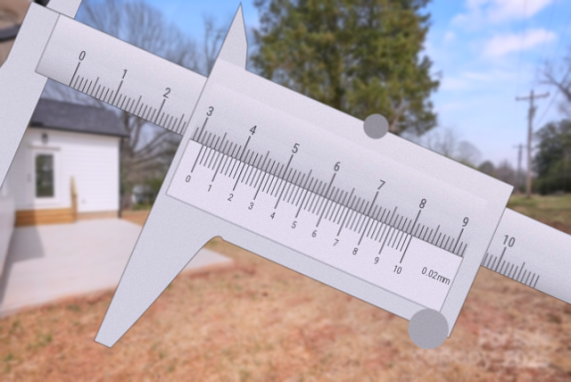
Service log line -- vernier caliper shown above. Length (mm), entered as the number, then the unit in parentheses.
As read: 31.5 (mm)
